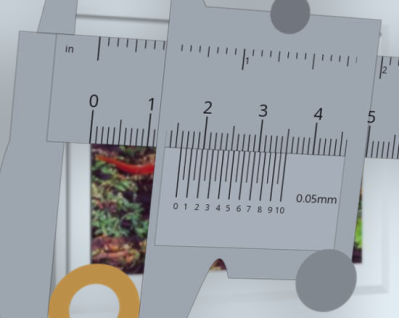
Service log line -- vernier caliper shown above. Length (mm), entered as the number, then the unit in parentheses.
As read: 16.0 (mm)
